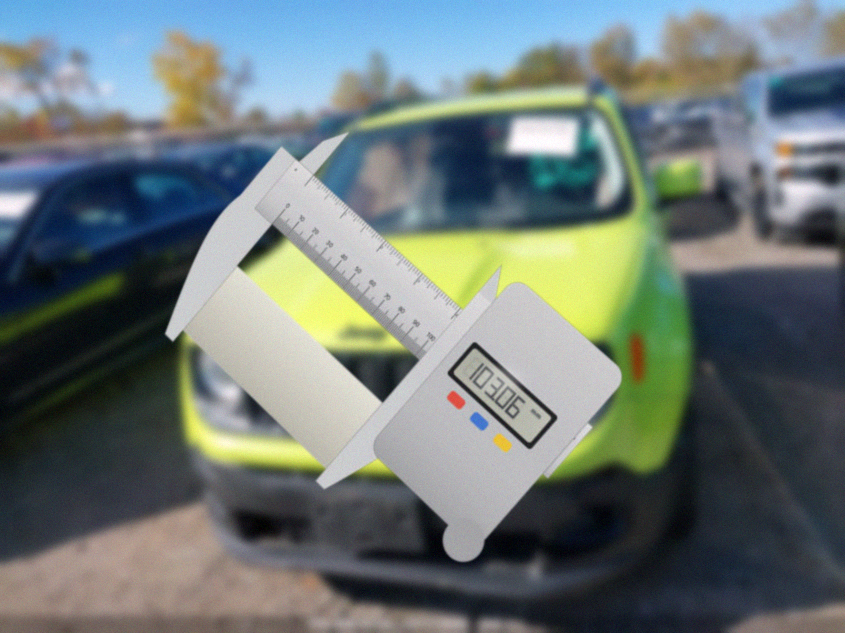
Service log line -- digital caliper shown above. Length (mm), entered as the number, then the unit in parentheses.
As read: 103.06 (mm)
